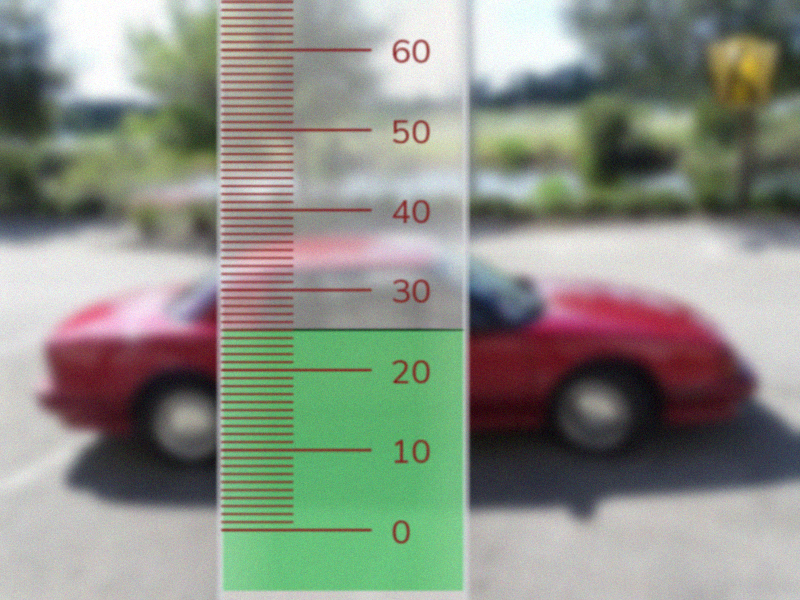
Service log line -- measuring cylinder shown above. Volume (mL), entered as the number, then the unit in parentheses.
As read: 25 (mL)
